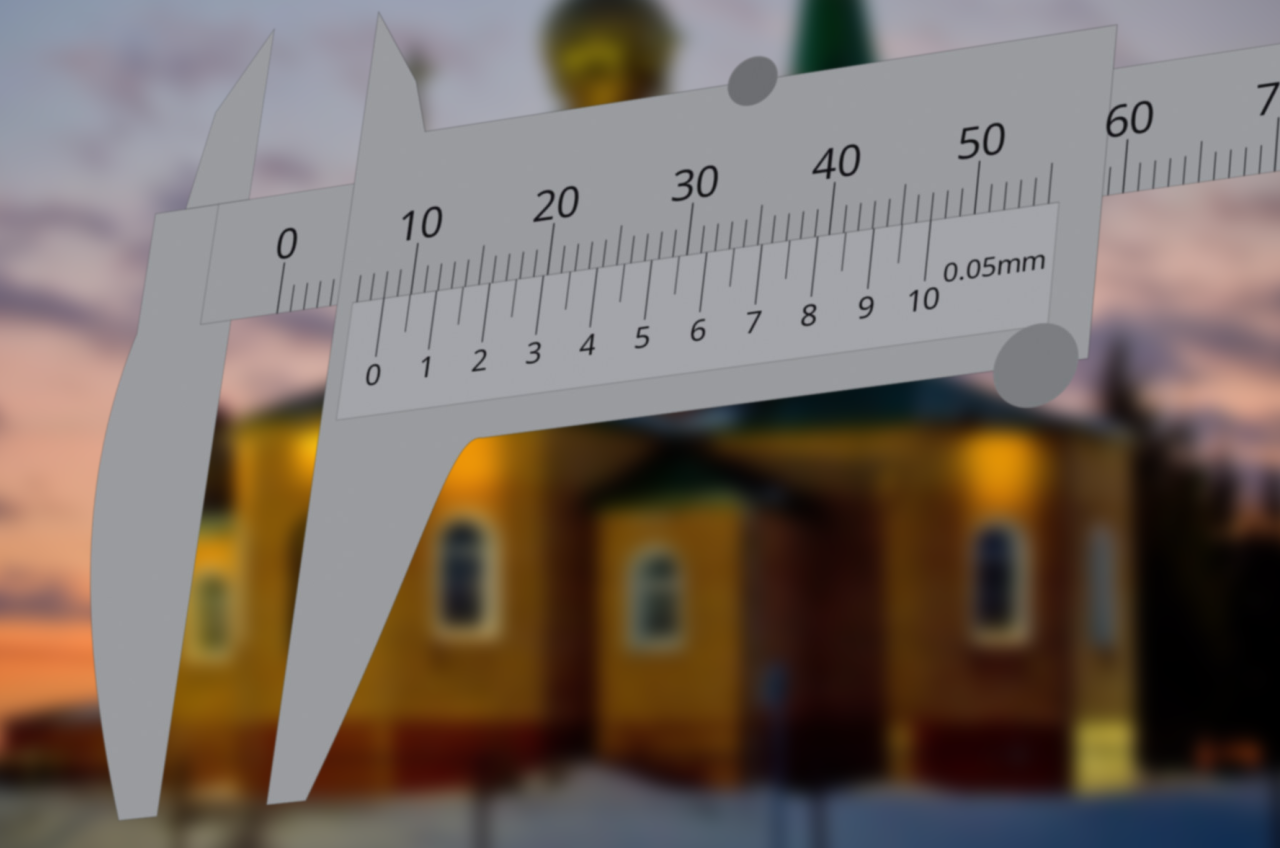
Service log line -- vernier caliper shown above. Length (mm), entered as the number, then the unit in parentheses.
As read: 8.0 (mm)
